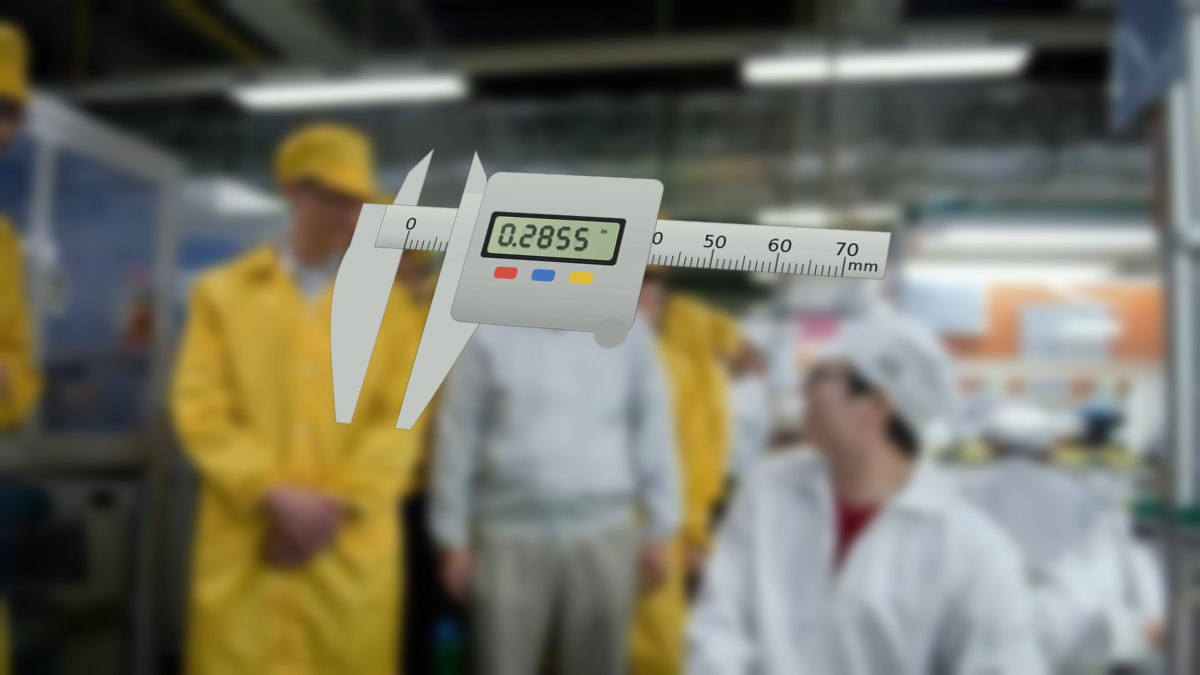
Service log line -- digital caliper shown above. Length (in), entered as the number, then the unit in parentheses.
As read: 0.2855 (in)
